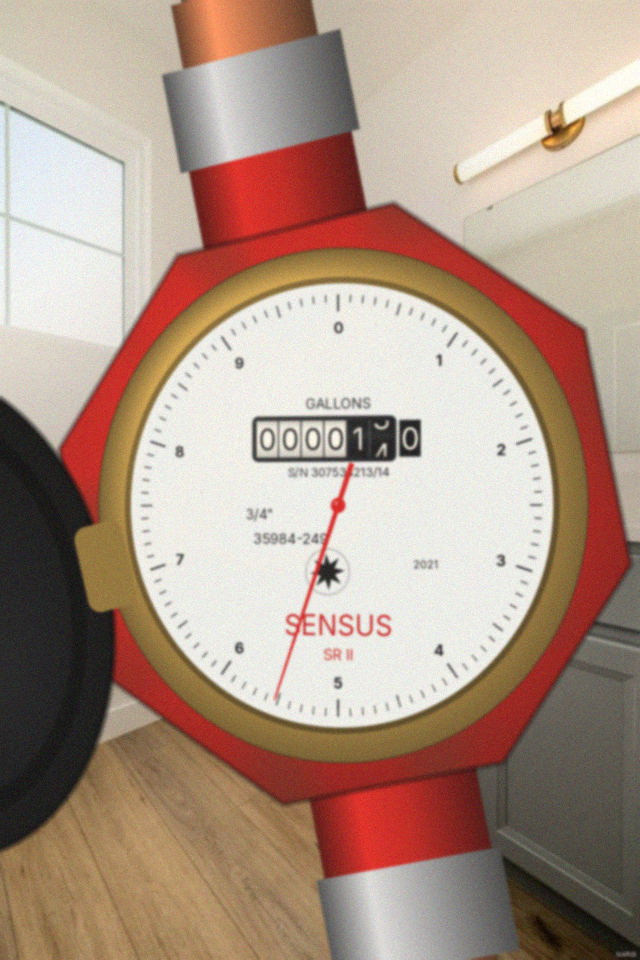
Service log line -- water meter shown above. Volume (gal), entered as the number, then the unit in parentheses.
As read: 135.5 (gal)
